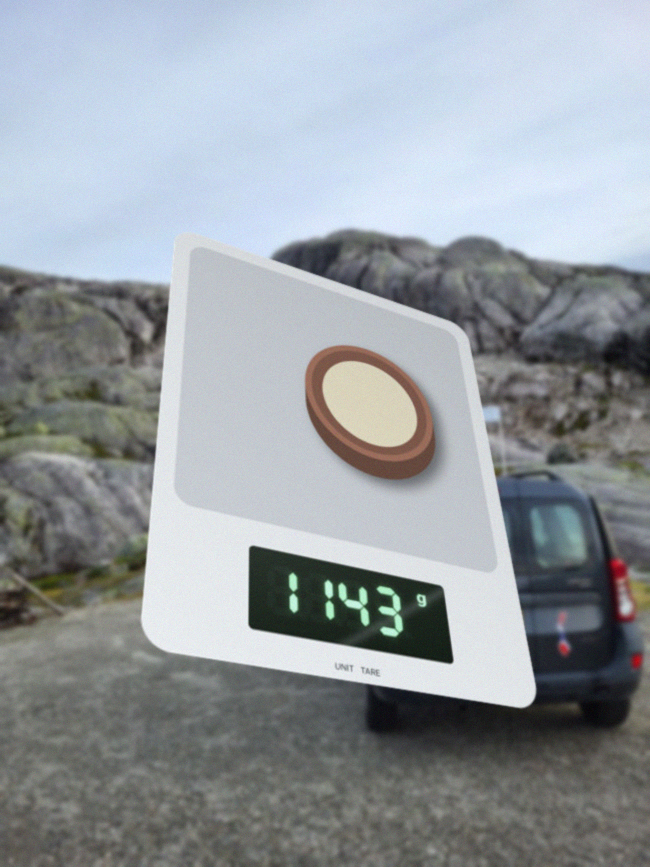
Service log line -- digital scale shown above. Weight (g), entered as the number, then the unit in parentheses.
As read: 1143 (g)
